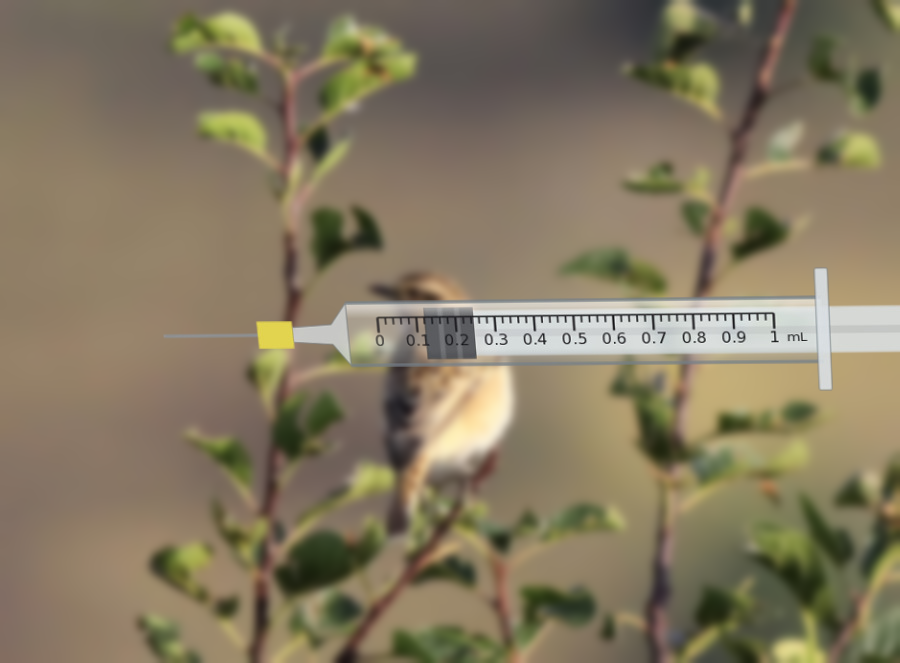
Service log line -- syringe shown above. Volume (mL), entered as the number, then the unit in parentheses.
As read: 0.12 (mL)
